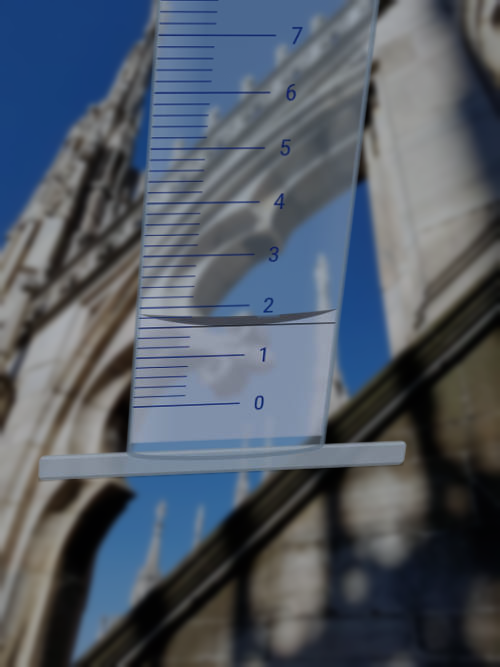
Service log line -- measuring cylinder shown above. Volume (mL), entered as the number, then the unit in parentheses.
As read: 1.6 (mL)
